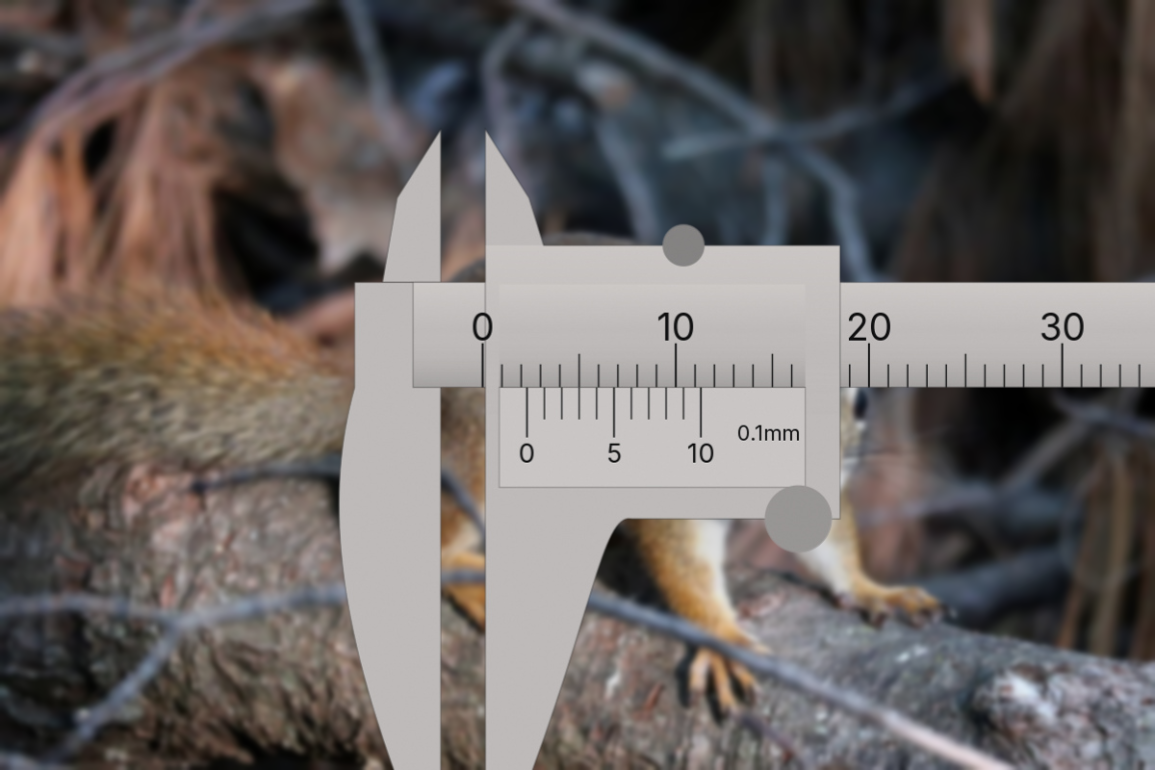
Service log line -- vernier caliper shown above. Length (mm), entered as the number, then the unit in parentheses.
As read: 2.3 (mm)
